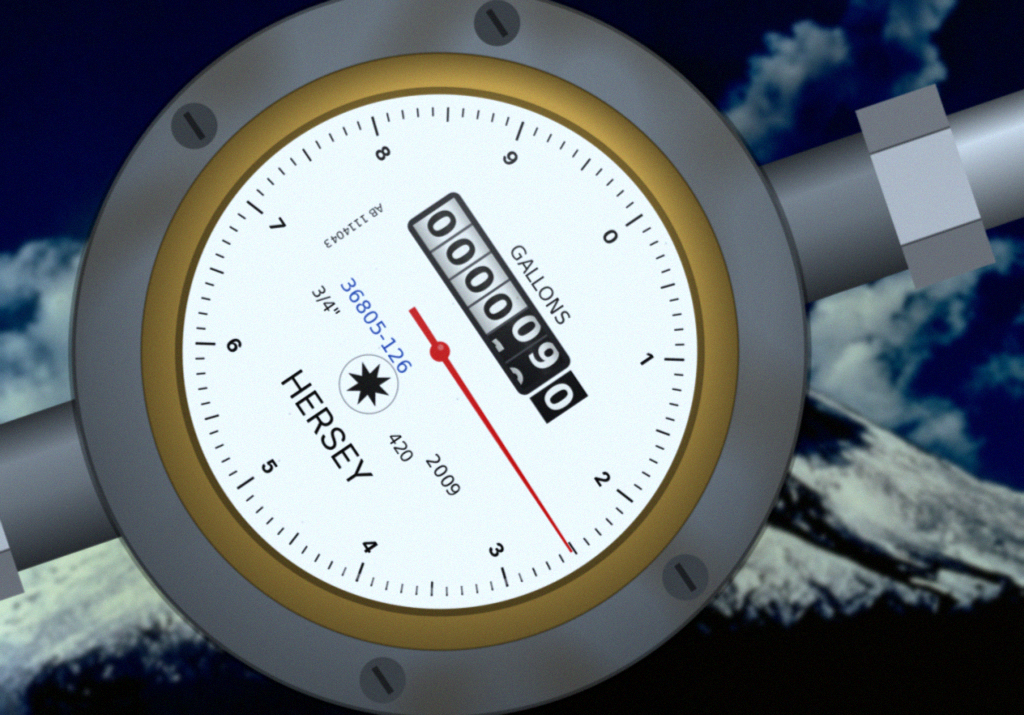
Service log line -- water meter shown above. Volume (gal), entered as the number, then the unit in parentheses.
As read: 92.5 (gal)
